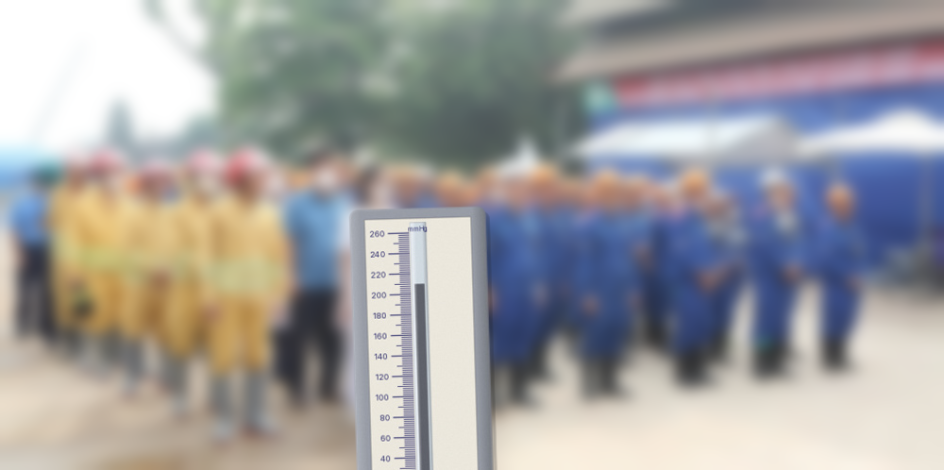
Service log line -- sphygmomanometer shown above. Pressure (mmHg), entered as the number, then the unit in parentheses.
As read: 210 (mmHg)
